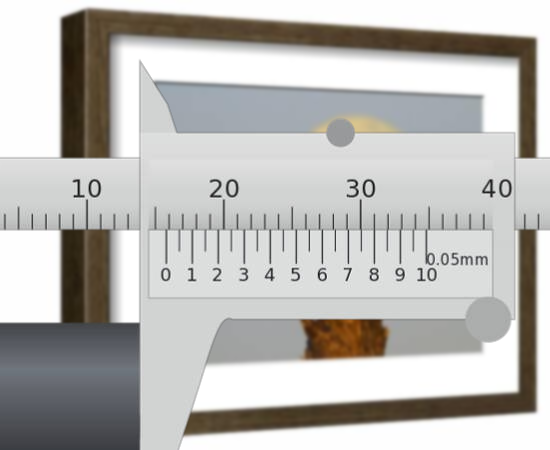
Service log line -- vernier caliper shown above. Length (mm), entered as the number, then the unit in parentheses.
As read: 15.8 (mm)
